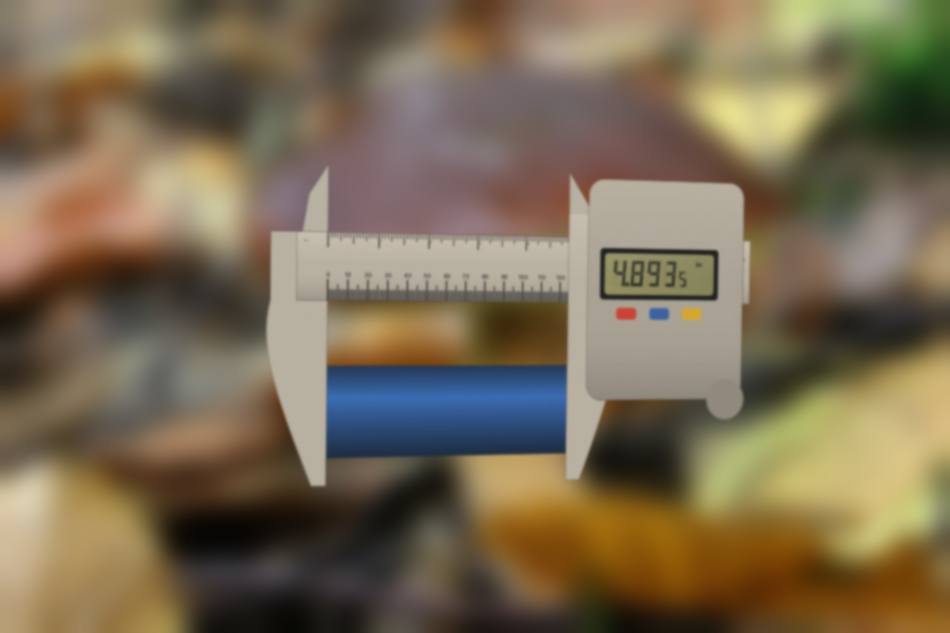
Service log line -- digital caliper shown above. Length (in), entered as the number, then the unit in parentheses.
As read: 4.8935 (in)
